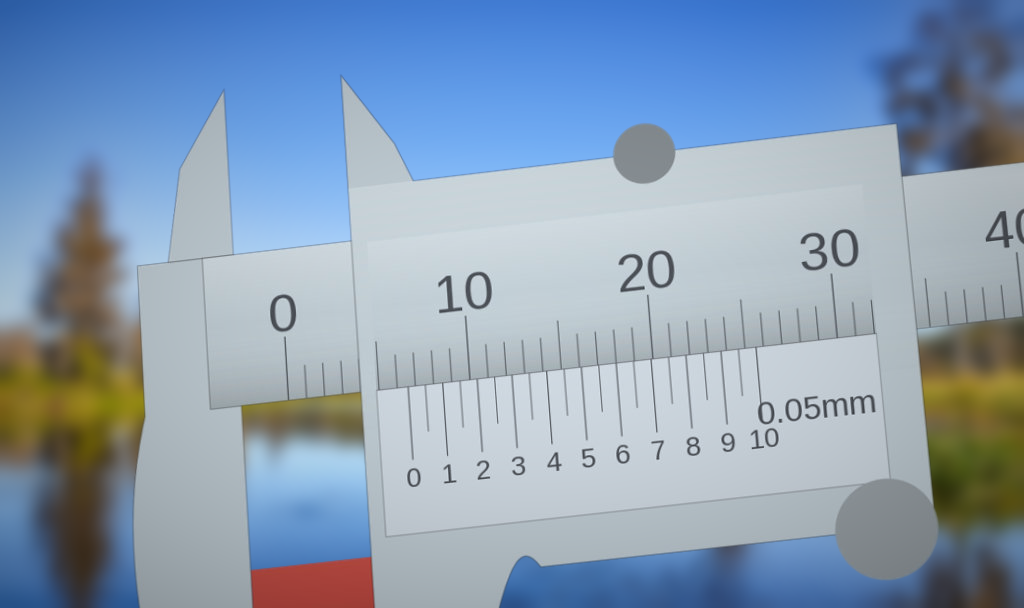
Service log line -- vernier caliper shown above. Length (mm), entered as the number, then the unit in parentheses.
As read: 6.6 (mm)
